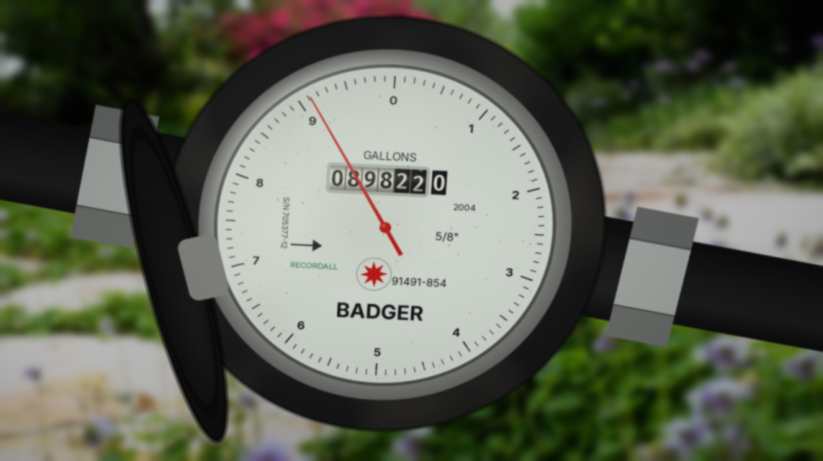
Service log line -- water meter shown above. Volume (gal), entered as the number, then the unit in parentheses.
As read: 898219.1 (gal)
